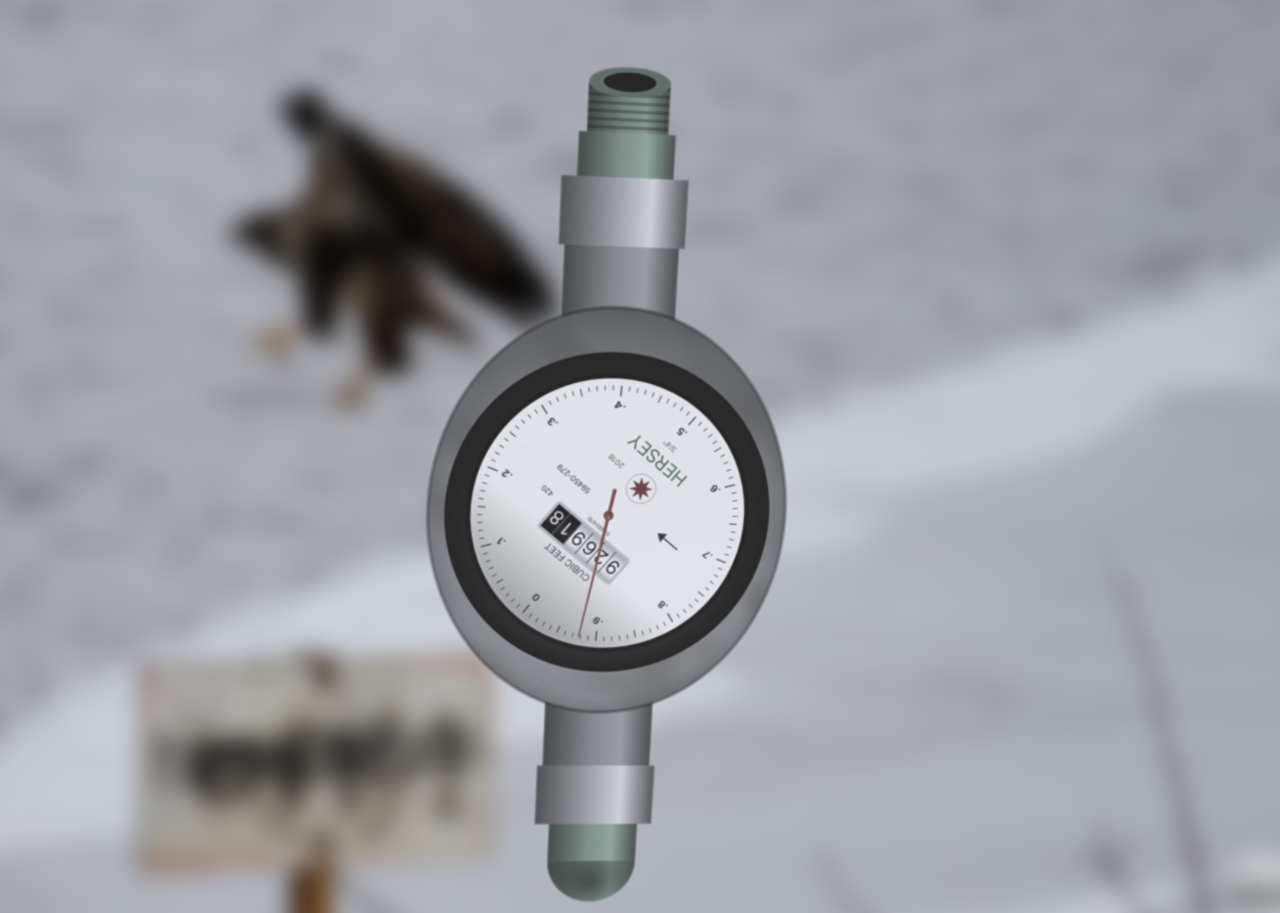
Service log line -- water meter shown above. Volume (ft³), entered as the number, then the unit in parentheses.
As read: 926917.92 (ft³)
